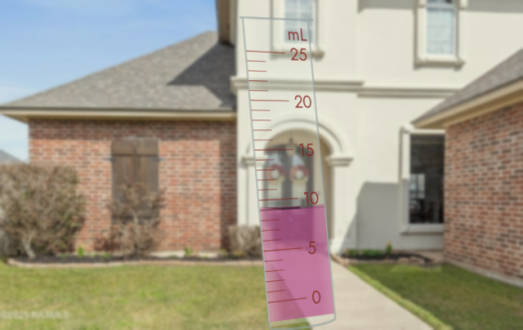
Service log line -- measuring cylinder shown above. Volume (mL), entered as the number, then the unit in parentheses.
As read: 9 (mL)
